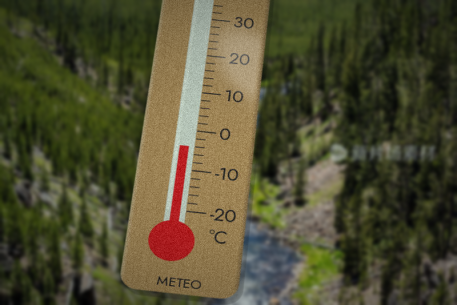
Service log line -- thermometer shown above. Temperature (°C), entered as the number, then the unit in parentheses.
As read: -4 (°C)
